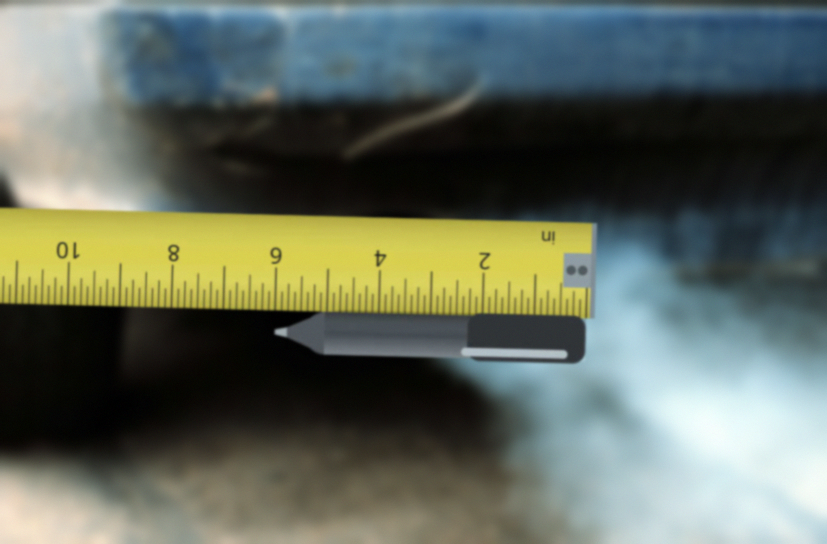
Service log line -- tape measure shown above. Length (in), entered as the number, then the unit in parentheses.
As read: 6 (in)
